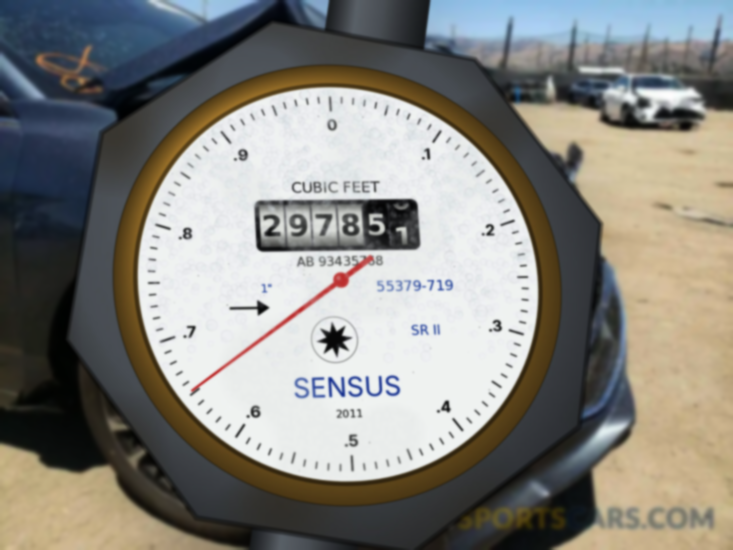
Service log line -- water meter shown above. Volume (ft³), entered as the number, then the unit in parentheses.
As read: 297850.65 (ft³)
